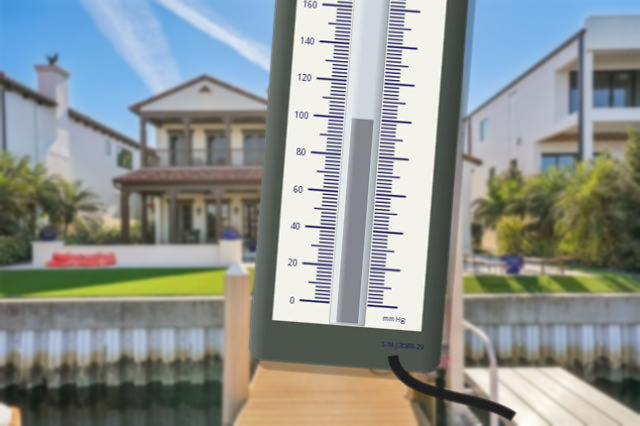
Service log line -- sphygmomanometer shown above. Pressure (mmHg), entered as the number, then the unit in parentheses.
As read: 100 (mmHg)
